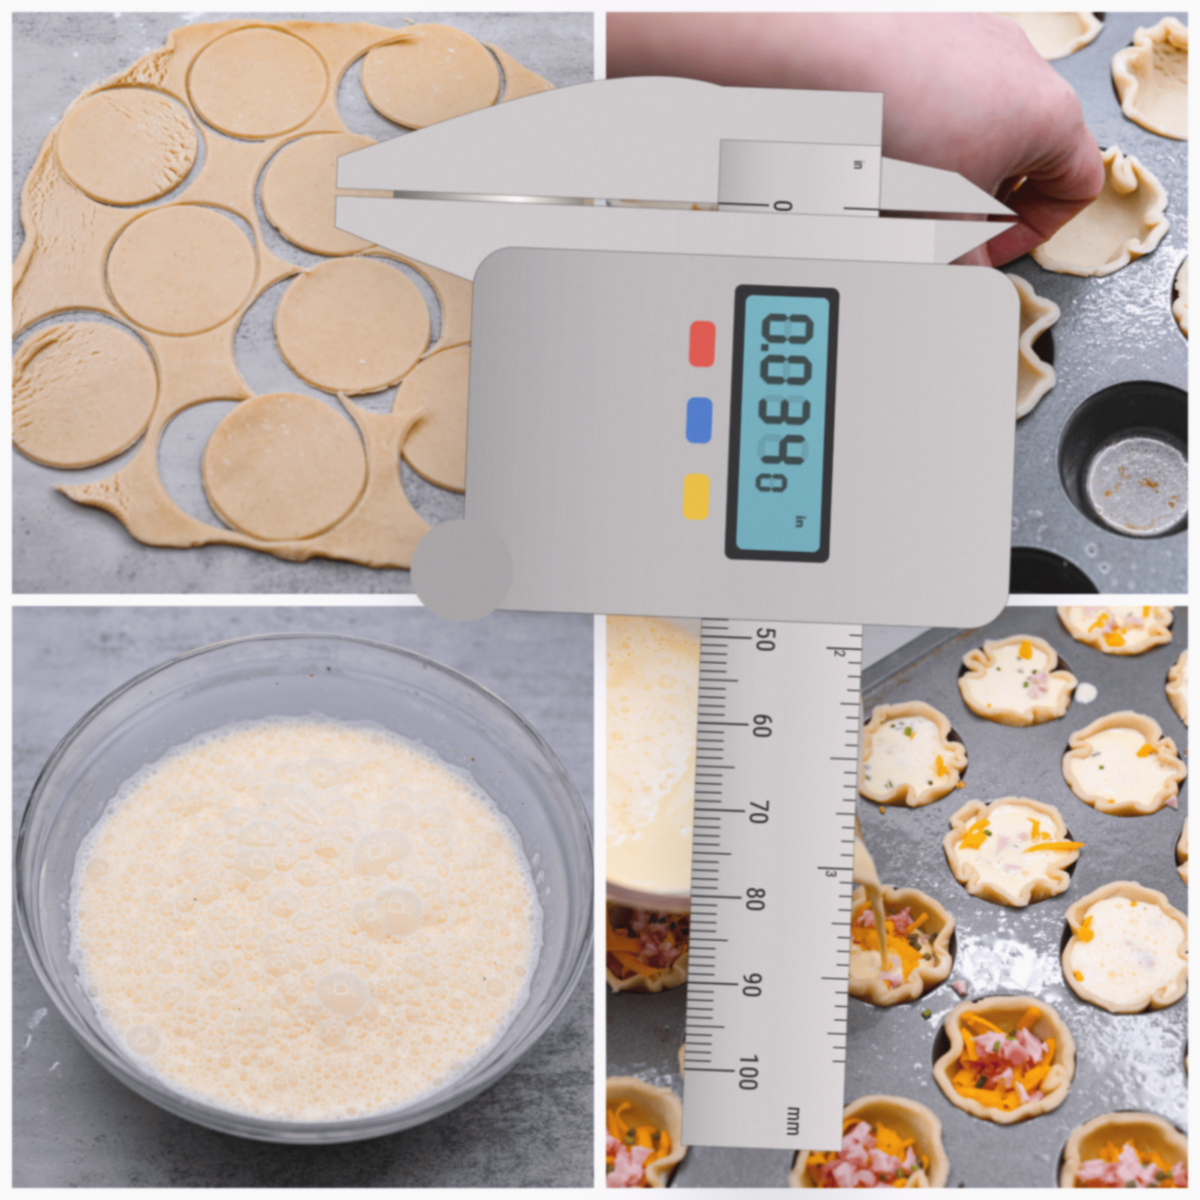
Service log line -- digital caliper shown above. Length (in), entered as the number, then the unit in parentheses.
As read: 0.0340 (in)
